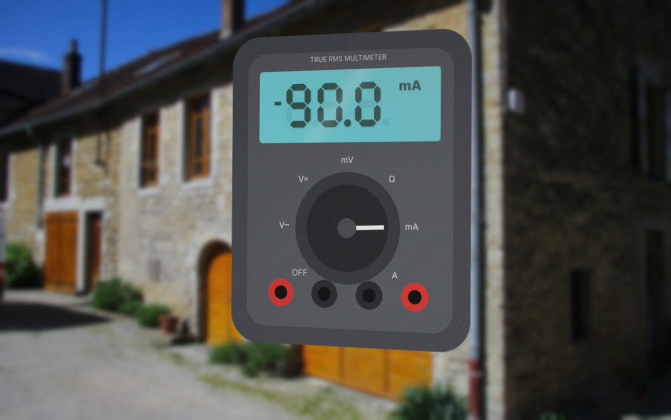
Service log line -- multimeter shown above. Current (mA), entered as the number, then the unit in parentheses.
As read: -90.0 (mA)
